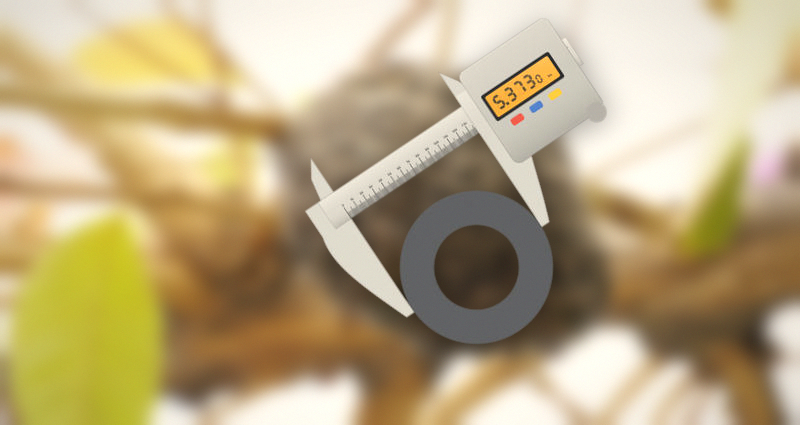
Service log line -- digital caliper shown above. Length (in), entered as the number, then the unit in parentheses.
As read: 5.3730 (in)
